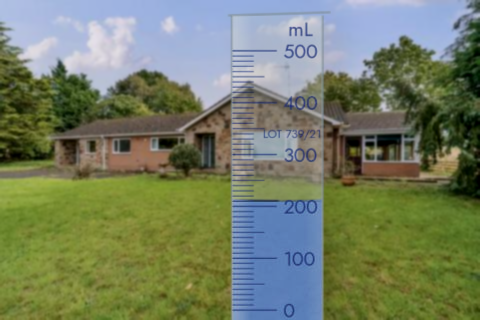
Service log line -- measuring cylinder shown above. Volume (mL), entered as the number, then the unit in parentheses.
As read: 210 (mL)
